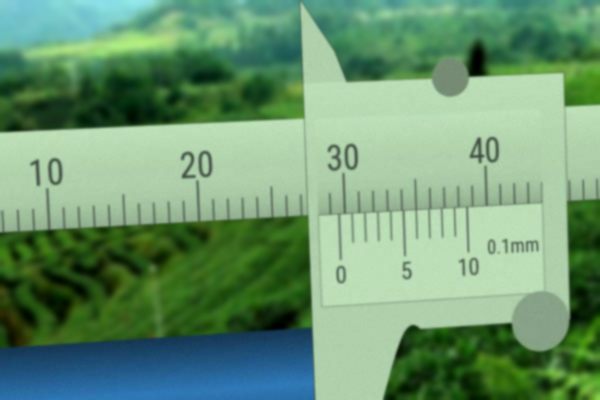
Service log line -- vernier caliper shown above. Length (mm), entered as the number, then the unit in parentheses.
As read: 29.6 (mm)
